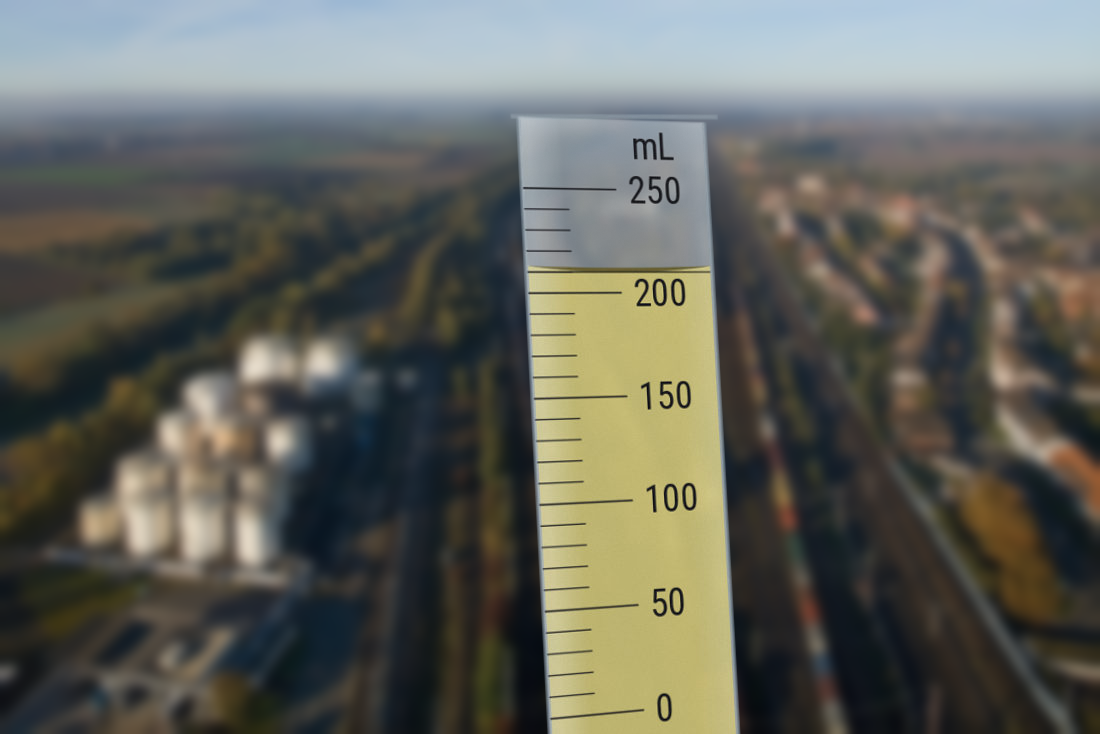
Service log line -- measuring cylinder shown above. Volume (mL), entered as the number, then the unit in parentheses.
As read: 210 (mL)
